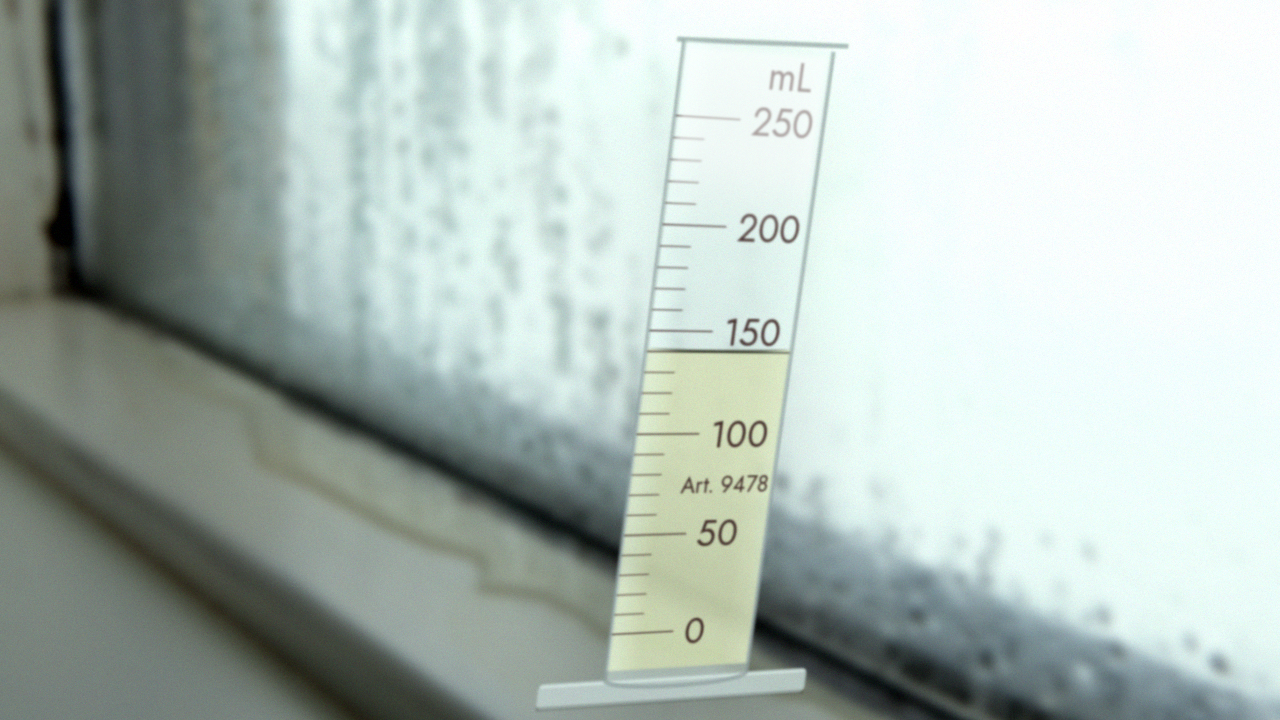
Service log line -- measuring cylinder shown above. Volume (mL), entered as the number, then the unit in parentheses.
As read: 140 (mL)
